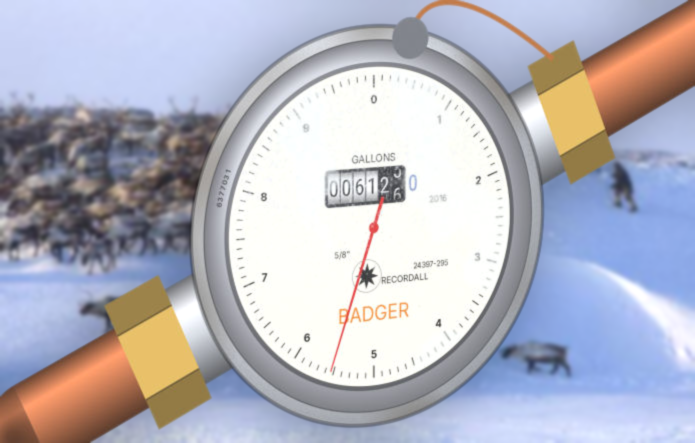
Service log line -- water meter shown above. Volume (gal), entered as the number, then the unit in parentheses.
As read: 61255.5 (gal)
